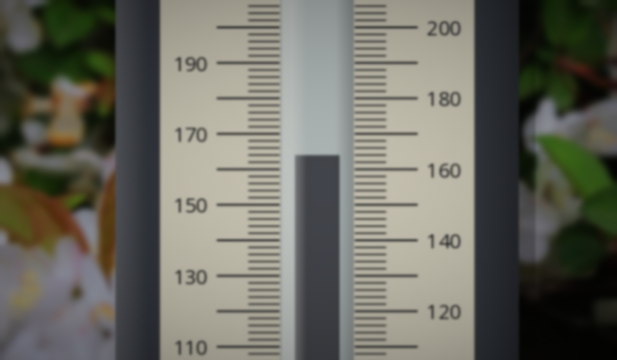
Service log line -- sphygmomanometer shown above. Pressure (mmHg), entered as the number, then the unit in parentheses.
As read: 164 (mmHg)
